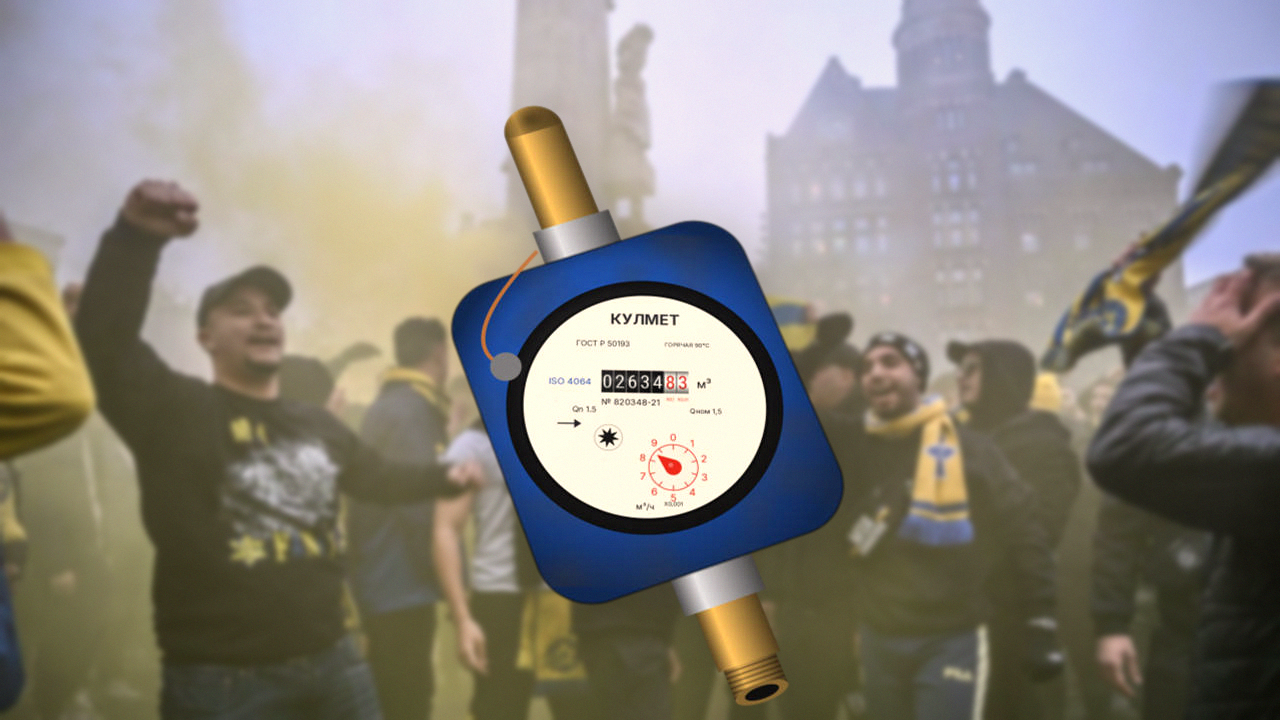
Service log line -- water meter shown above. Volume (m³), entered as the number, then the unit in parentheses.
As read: 2634.838 (m³)
